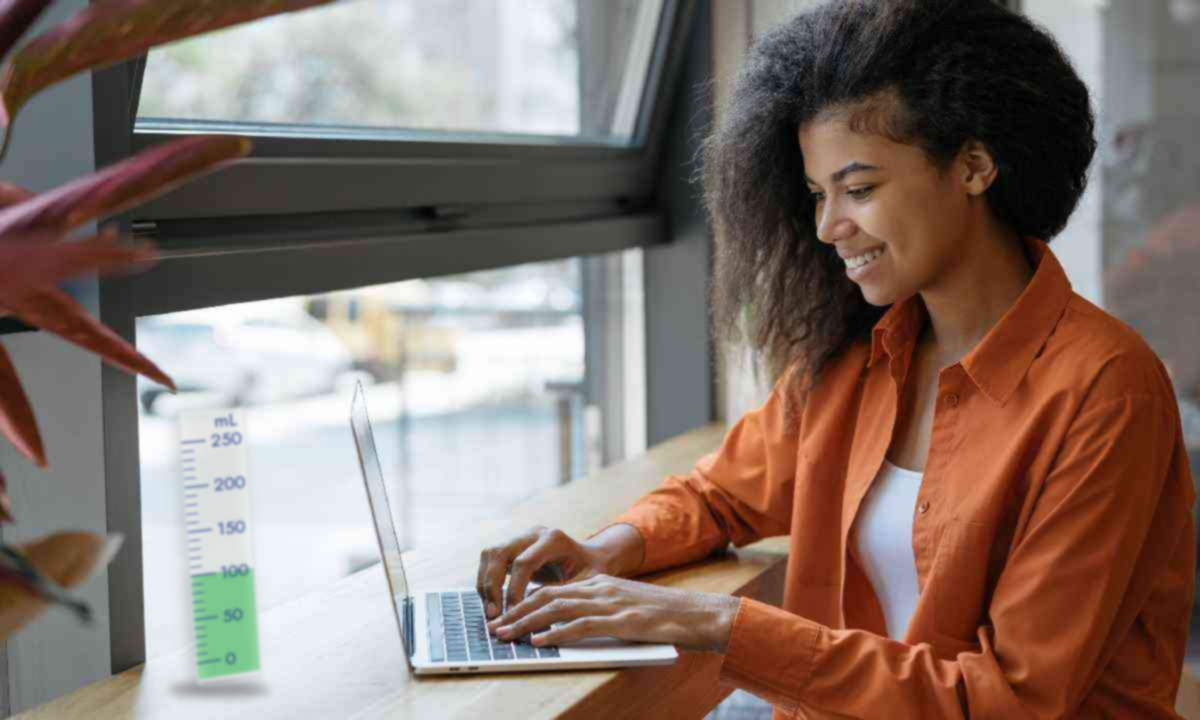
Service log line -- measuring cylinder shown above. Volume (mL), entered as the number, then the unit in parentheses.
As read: 100 (mL)
